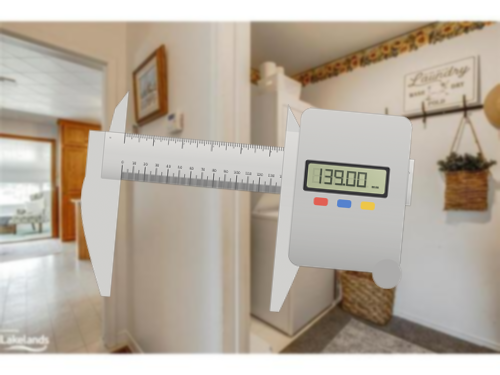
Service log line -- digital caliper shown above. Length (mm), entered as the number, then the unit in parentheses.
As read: 139.00 (mm)
